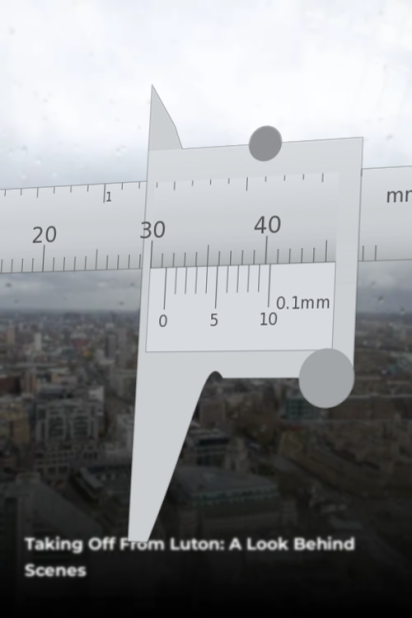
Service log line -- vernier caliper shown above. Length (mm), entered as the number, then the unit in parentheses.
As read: 31.4 (mm)
